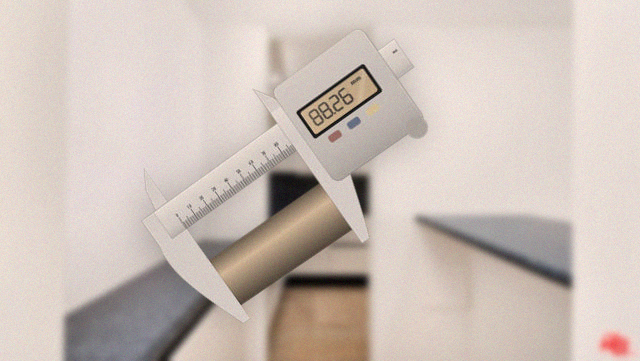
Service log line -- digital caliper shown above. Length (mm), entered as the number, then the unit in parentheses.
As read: 88.26 (mm)
